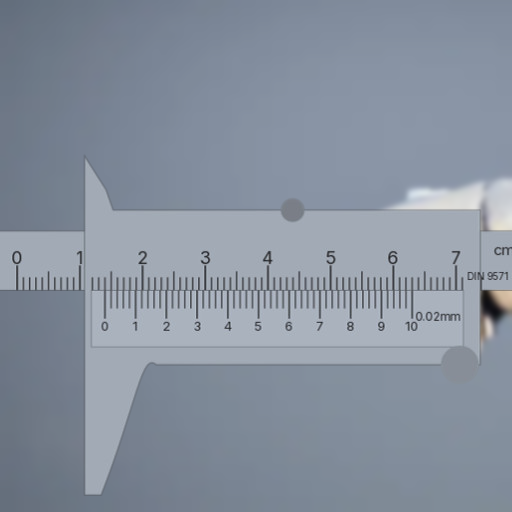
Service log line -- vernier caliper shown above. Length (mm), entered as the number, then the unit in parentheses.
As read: 14.0 (mm)
